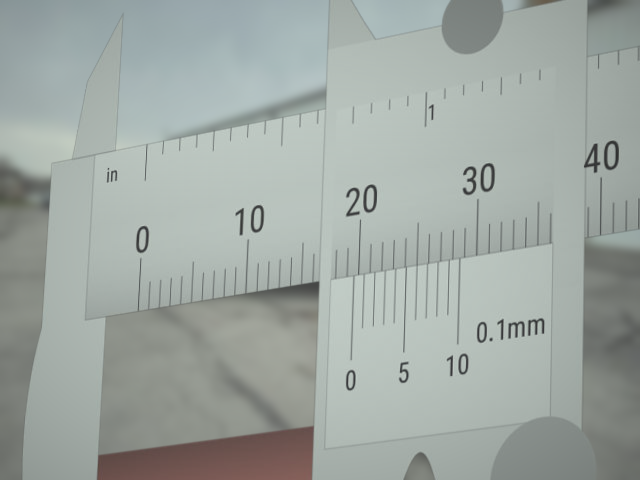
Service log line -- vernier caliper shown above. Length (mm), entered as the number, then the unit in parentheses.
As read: 19.6 (mm)
